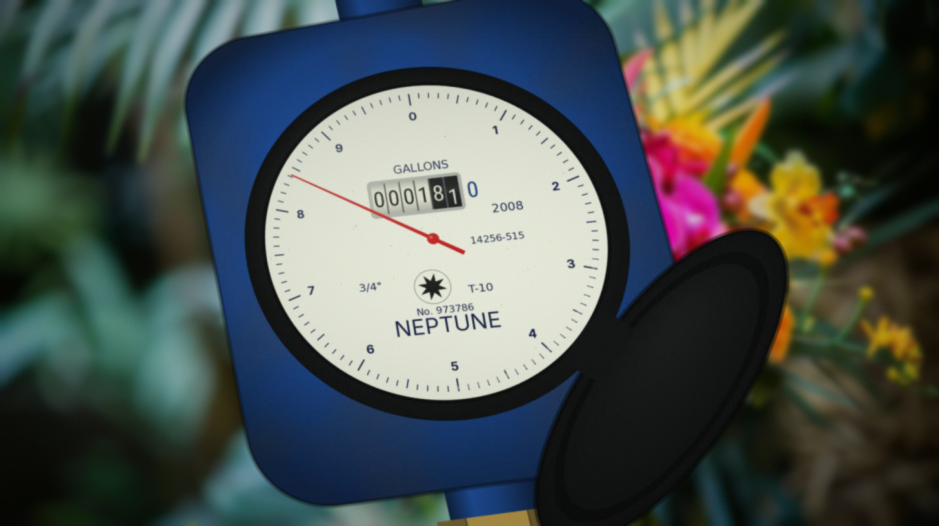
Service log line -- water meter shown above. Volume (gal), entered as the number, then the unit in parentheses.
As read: 1808.4 (gal)
